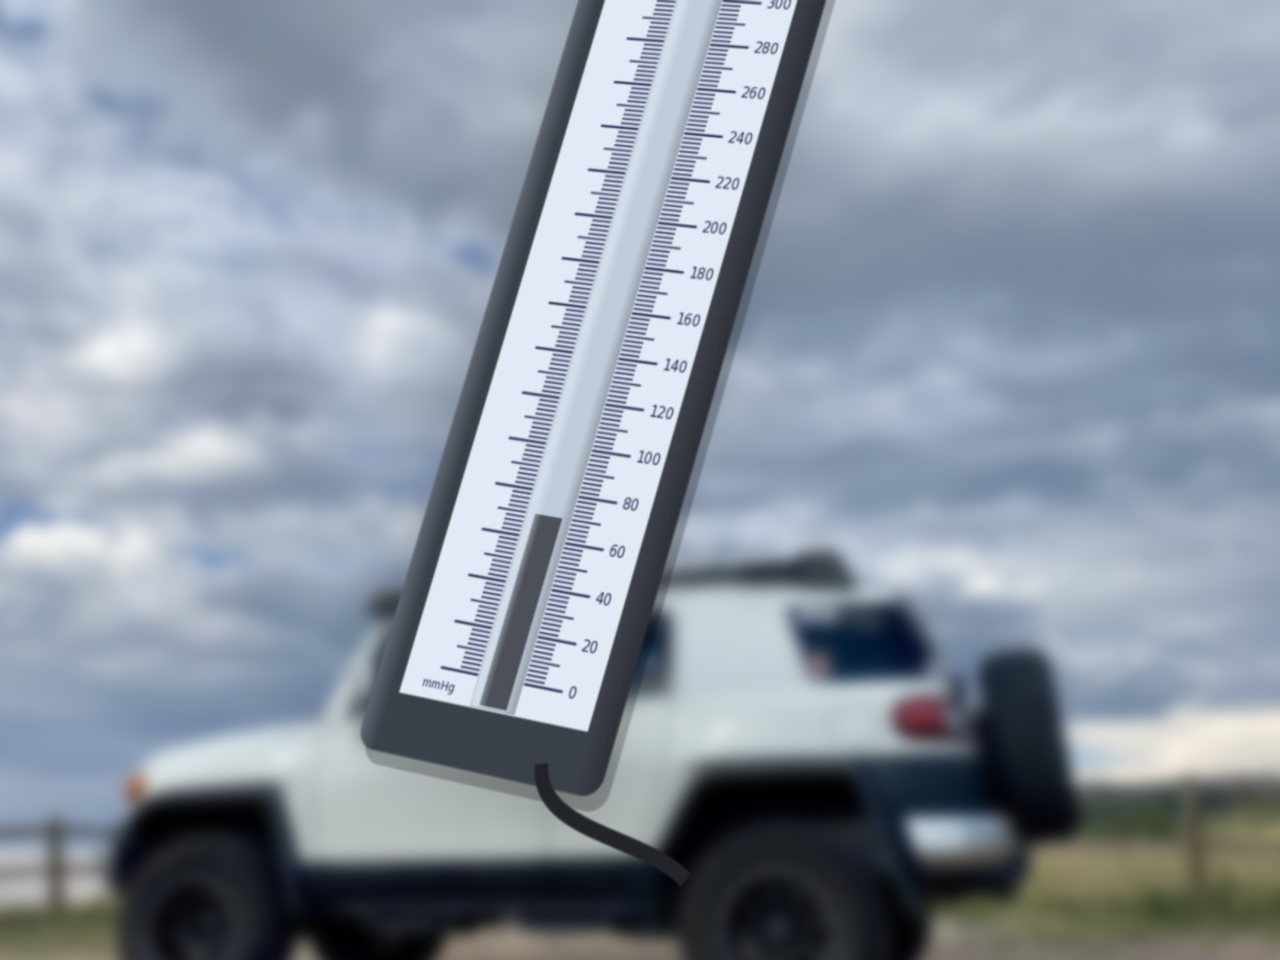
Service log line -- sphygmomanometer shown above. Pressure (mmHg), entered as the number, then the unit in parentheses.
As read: 70 (mmHg)
